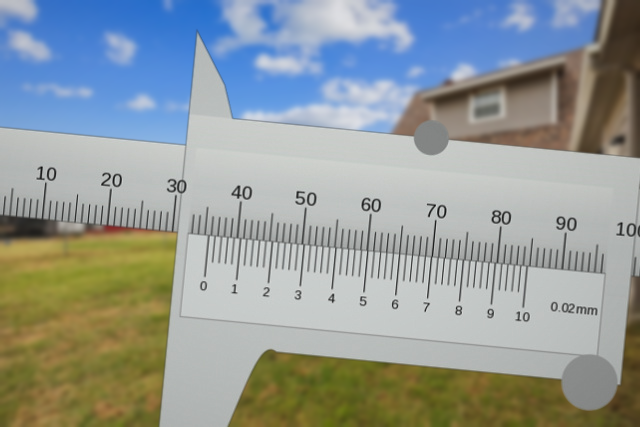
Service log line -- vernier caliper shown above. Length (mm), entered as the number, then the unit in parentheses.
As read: 35.6 (mm)
